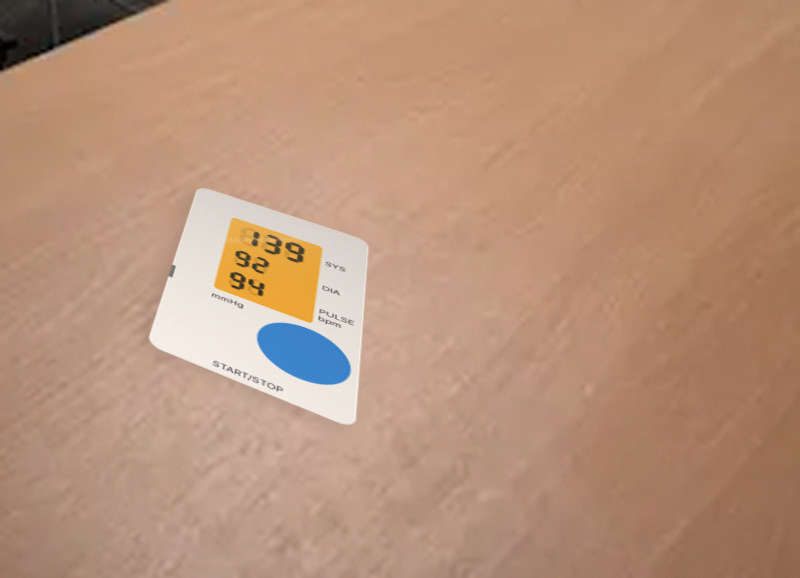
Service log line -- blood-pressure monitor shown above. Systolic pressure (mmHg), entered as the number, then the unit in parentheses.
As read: 139 (mmHg)
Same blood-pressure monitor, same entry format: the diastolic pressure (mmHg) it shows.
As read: 92 (mmHg)
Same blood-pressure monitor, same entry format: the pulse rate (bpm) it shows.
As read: 94 (bpm)
